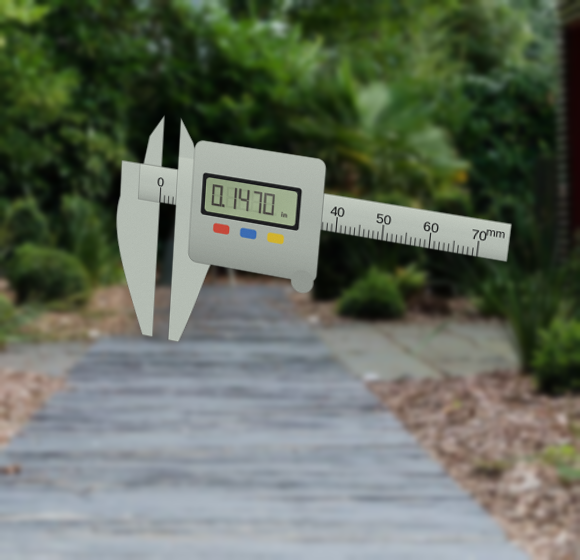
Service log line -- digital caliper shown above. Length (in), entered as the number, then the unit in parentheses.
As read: 0.1470 (in)
